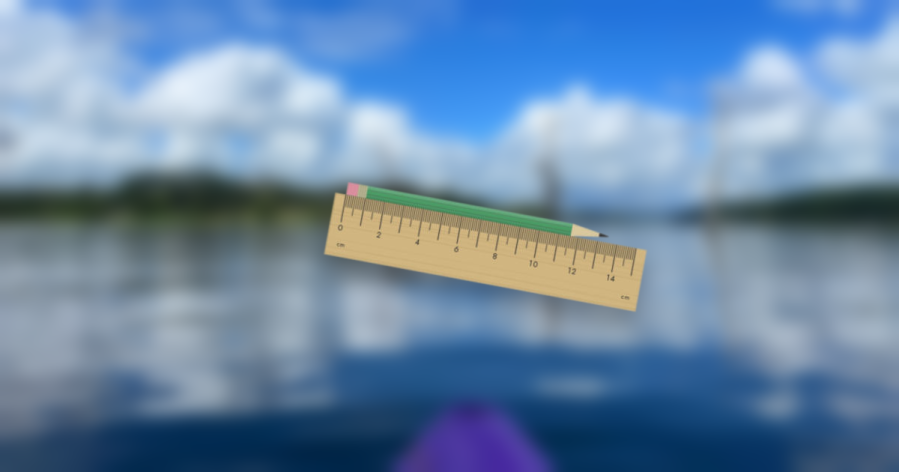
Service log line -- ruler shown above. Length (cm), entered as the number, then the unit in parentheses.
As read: 13.5 (cm)
